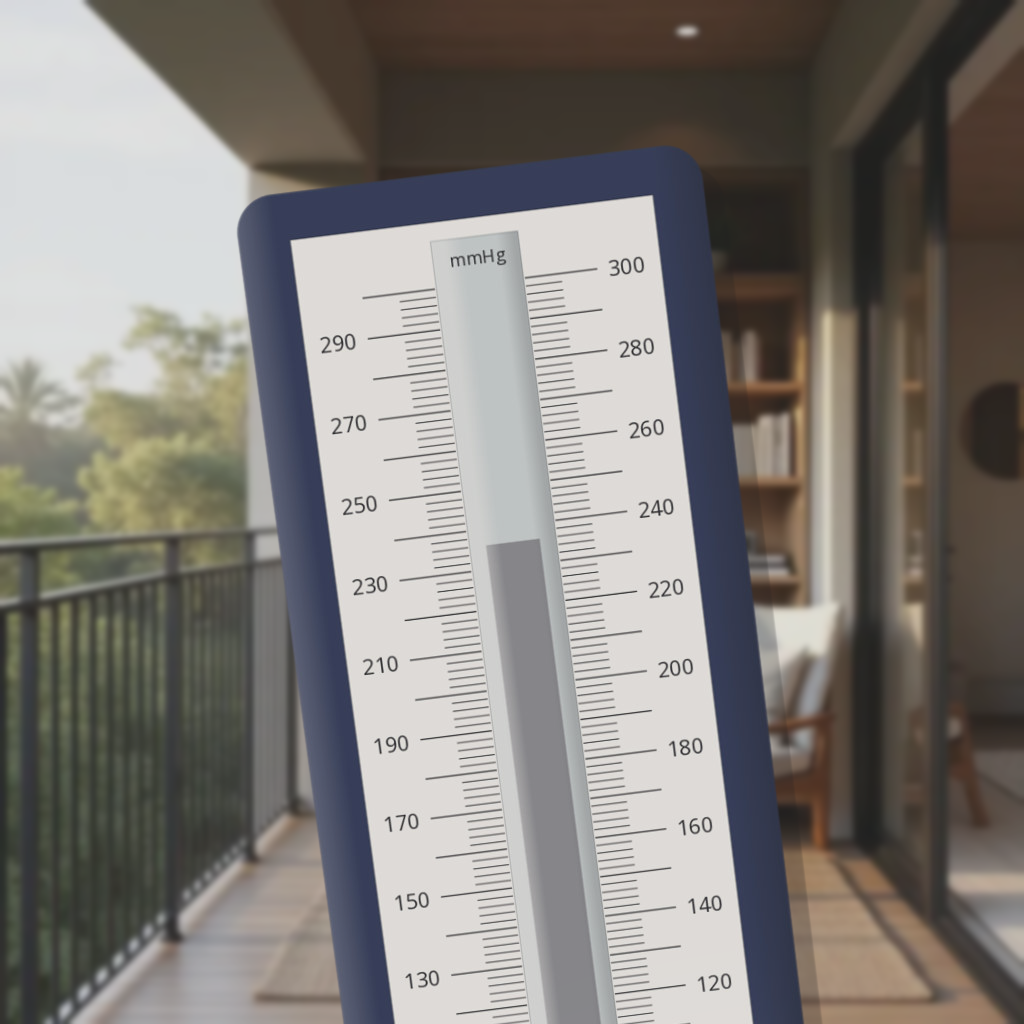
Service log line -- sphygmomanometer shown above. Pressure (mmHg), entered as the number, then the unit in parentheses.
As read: 236 (mmHg)
